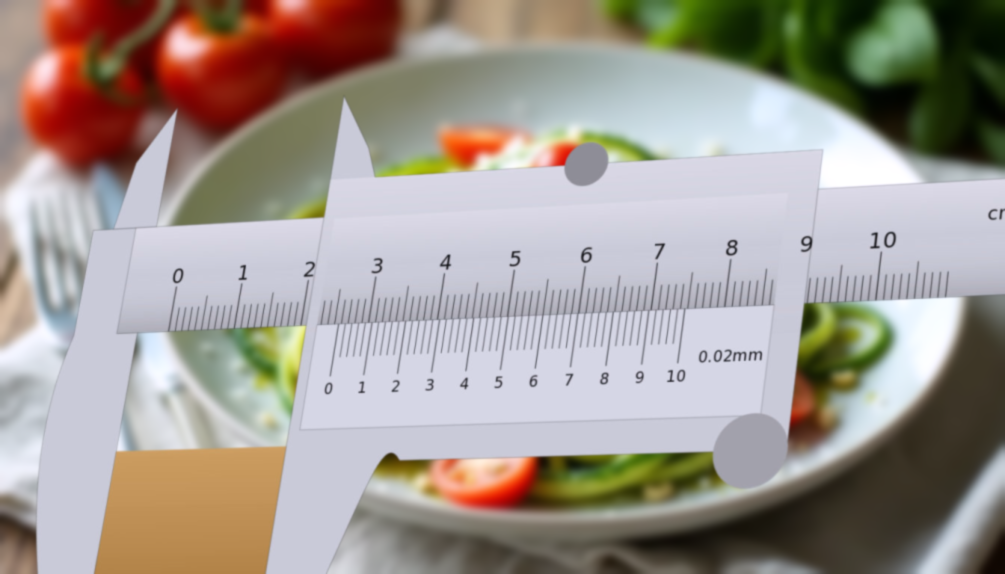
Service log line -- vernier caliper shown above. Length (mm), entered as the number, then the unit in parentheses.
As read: 25.6 (mm)
